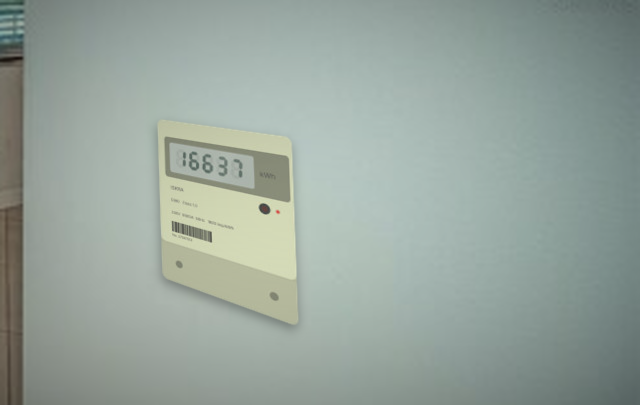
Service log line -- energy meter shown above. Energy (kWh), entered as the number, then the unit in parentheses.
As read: 16637 (kWh)
